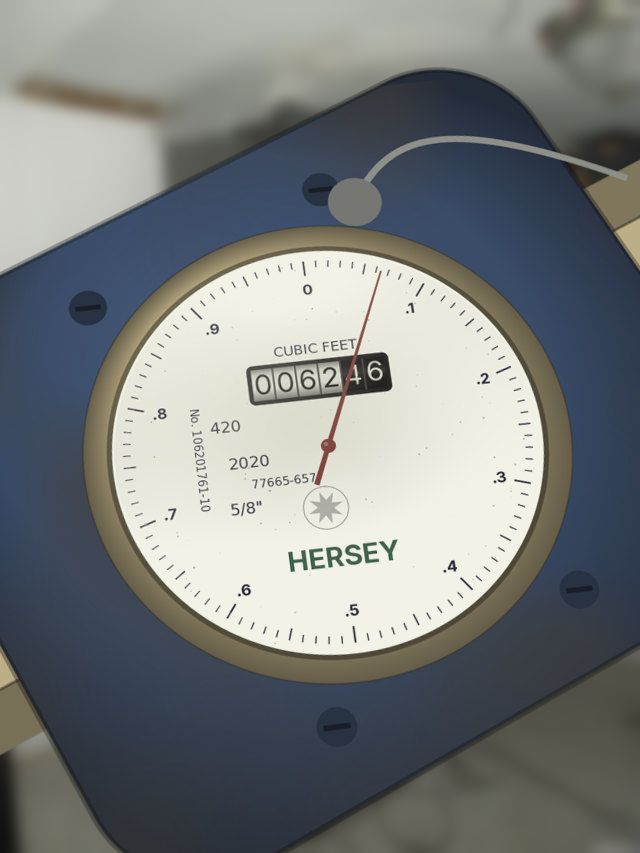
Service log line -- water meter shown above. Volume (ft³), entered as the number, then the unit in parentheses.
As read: 6246.06 (ft³)
